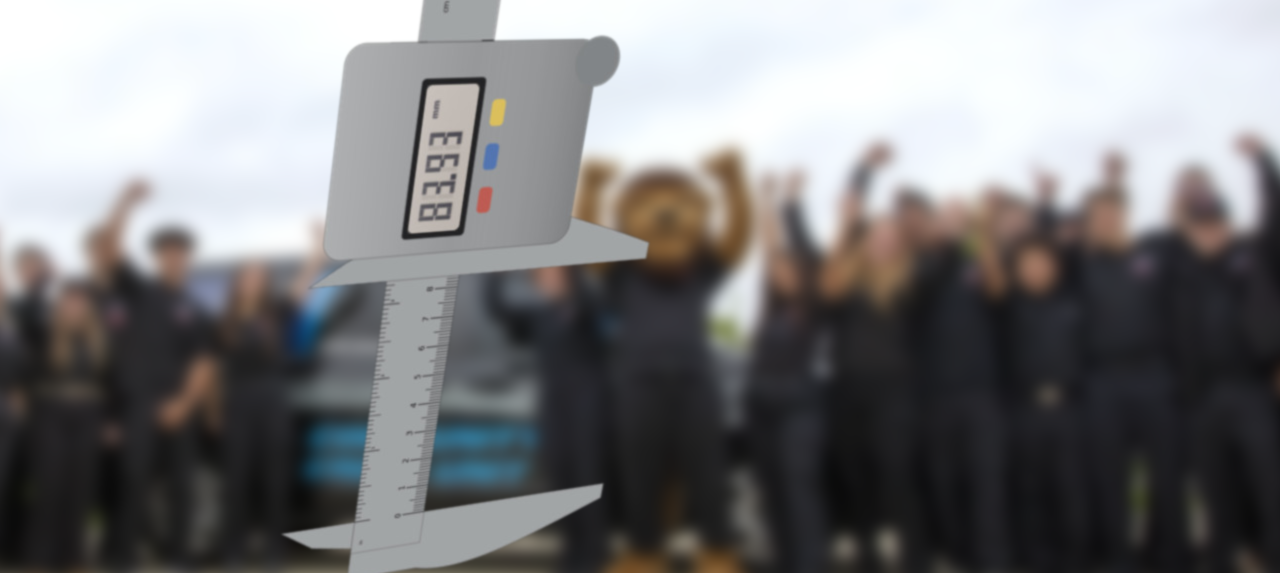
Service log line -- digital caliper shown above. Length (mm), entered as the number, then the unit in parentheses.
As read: 83.93 (mm)
